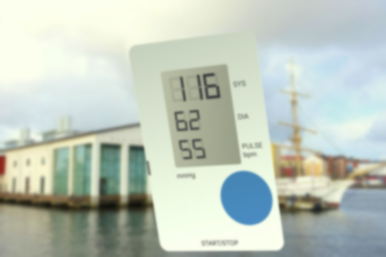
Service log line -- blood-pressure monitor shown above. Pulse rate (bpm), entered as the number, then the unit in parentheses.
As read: 55 (bpm)
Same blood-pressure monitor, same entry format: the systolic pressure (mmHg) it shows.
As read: 116 (mmHg)
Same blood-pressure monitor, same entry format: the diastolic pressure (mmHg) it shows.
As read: 62 (mmHg)
